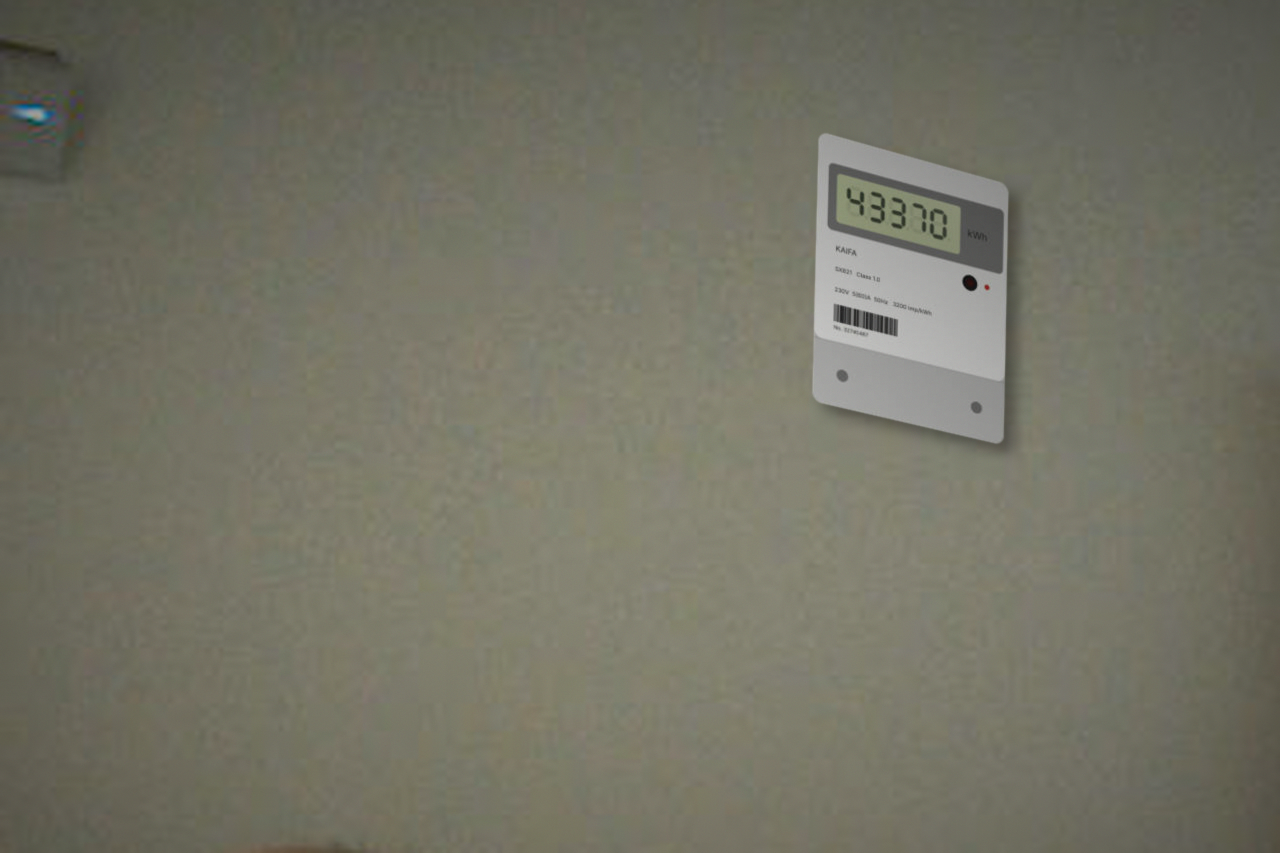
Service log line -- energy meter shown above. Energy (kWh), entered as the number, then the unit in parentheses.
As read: 43370 (kWh)
